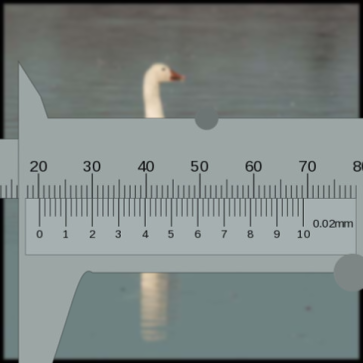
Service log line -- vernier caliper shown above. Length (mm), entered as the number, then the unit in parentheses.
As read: 20.2 (mm)
